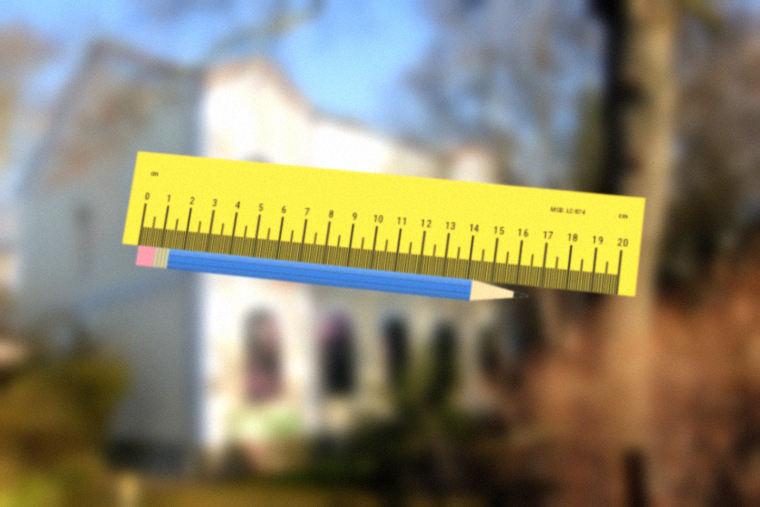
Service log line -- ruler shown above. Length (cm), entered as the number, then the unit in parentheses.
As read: 16.5 (cm)
